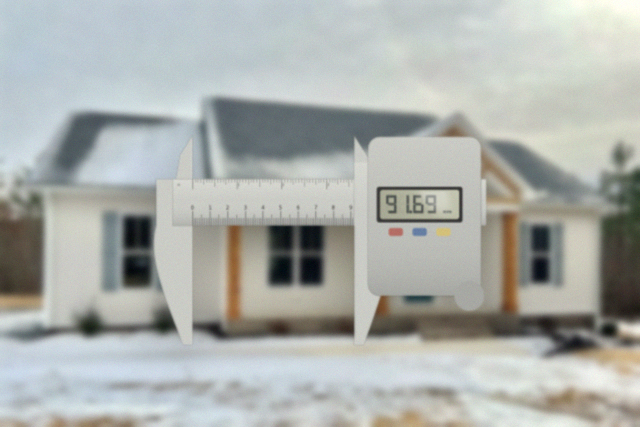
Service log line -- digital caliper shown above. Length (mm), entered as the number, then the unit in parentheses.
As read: 91.69 (mm)
